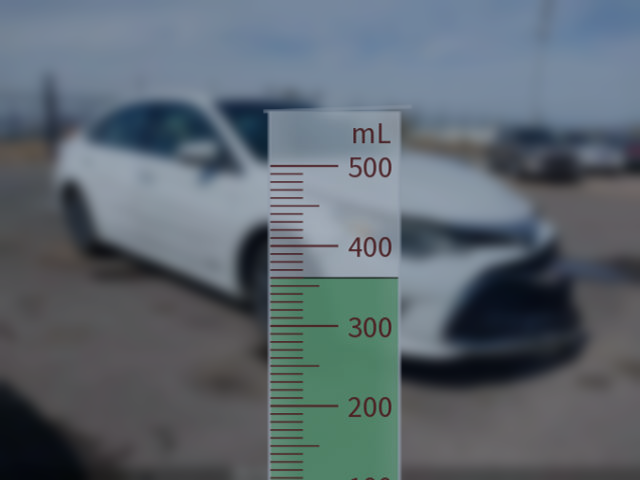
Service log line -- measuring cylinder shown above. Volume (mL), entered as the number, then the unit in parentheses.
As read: 360 (mL)
